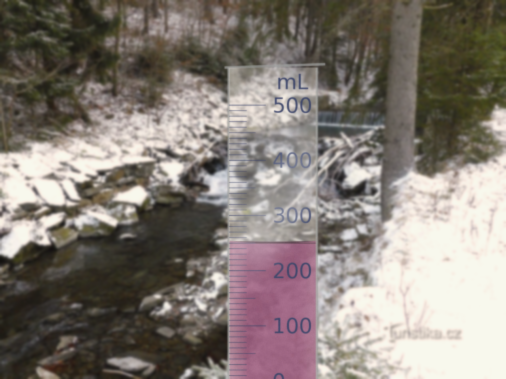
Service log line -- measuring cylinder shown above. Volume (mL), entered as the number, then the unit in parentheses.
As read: 250 (mL)
